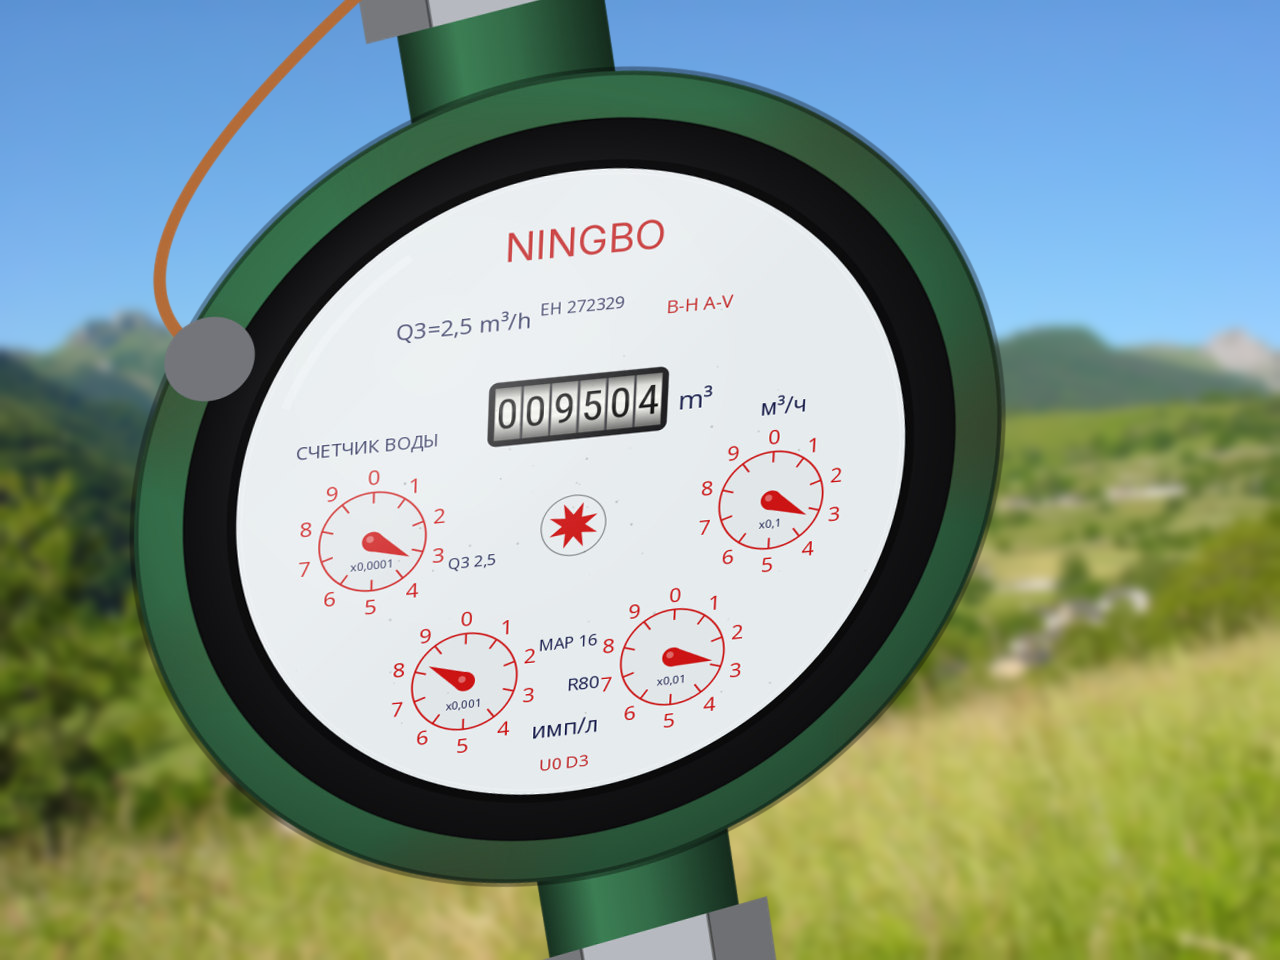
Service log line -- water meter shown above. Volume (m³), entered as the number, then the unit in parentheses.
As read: 9504.3283 (m³)
